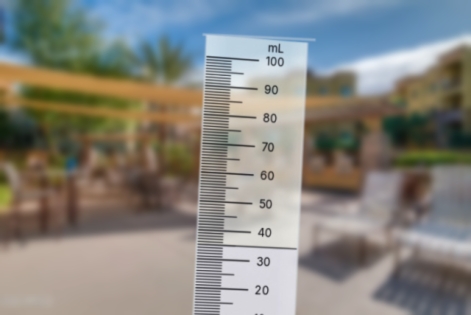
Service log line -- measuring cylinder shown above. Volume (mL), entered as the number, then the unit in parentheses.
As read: 35 (mL)
